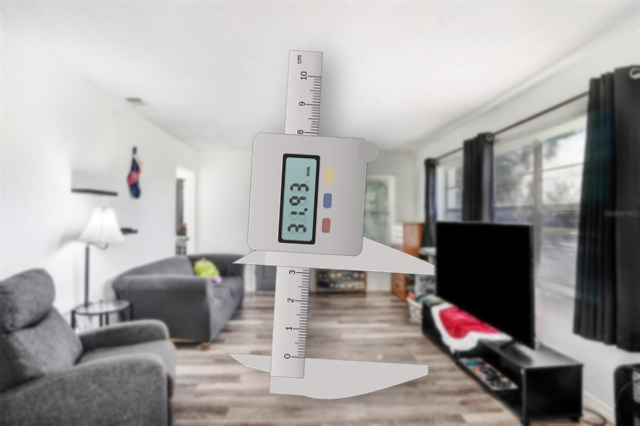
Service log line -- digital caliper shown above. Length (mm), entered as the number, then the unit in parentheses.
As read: 31.93 (mm)
